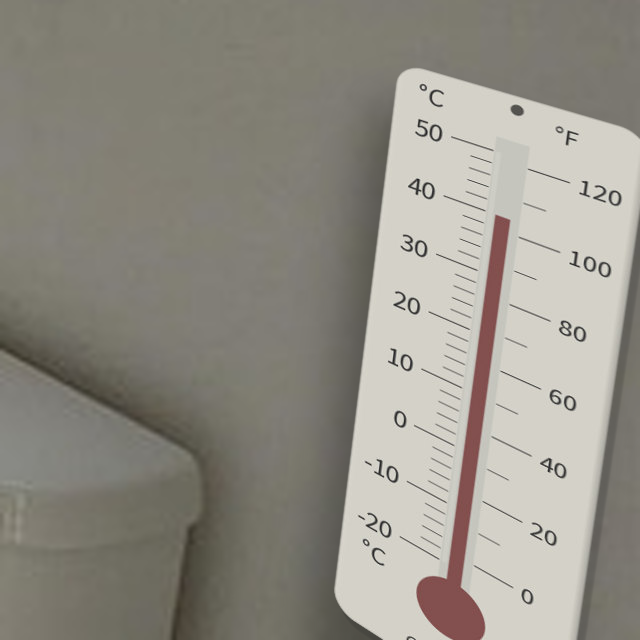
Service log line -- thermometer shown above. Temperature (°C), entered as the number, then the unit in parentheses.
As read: 40 (°C)
